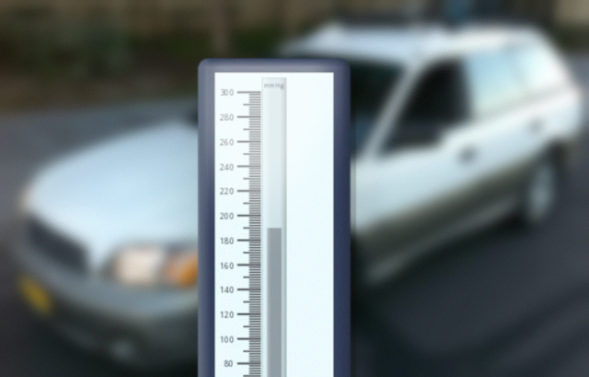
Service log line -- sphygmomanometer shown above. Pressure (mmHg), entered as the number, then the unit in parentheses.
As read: 190 (mmHg)
